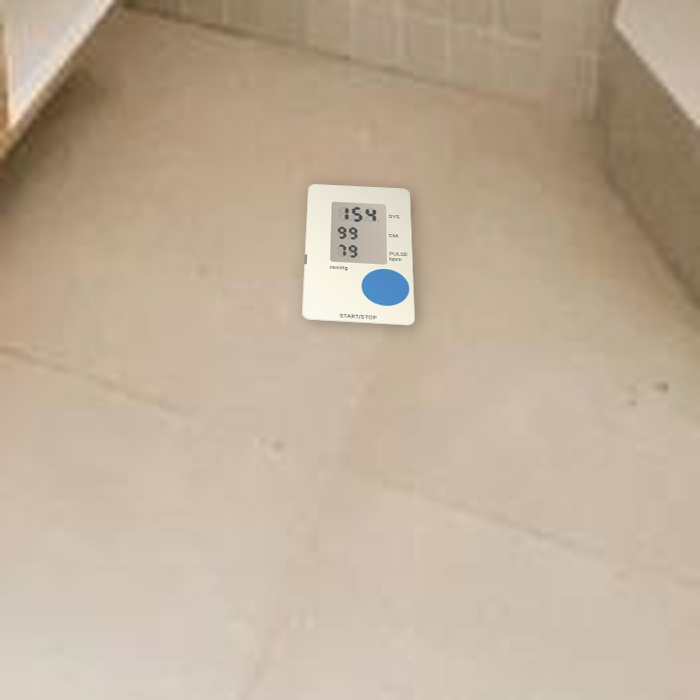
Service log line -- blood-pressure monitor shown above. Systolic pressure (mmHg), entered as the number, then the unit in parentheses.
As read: 154 (mmHg)
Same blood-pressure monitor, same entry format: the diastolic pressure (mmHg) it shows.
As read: 99 (mmHg)
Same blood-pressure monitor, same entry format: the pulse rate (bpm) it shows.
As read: 79 (bpm)
